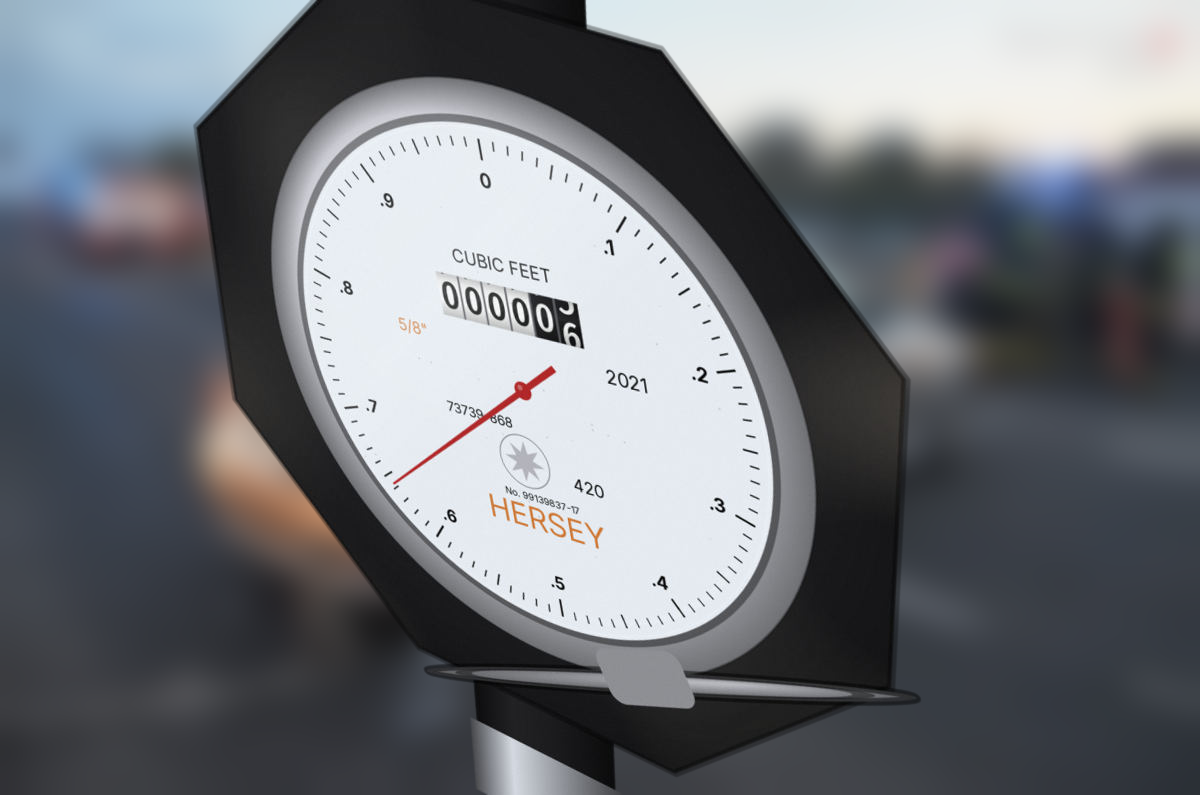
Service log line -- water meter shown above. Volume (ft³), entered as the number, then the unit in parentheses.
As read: 5.64 (ft³)
